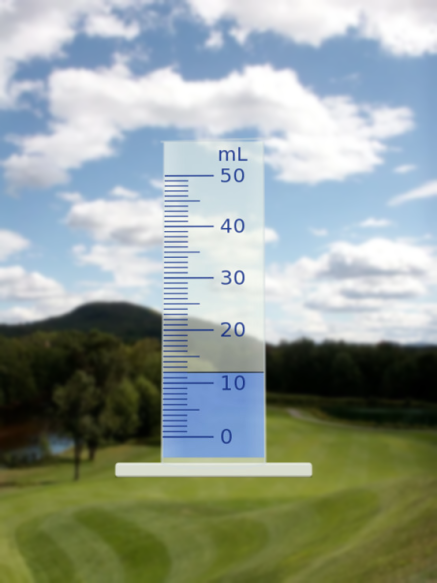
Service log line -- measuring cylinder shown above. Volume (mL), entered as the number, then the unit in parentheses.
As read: 12 (mL)
